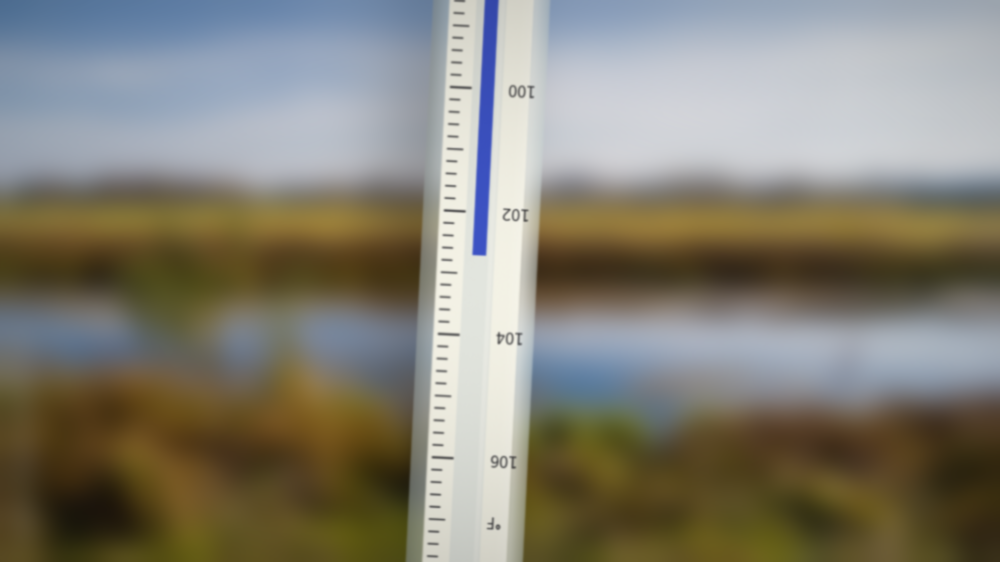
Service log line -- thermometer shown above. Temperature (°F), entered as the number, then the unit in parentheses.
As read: 102.7 (°F)
